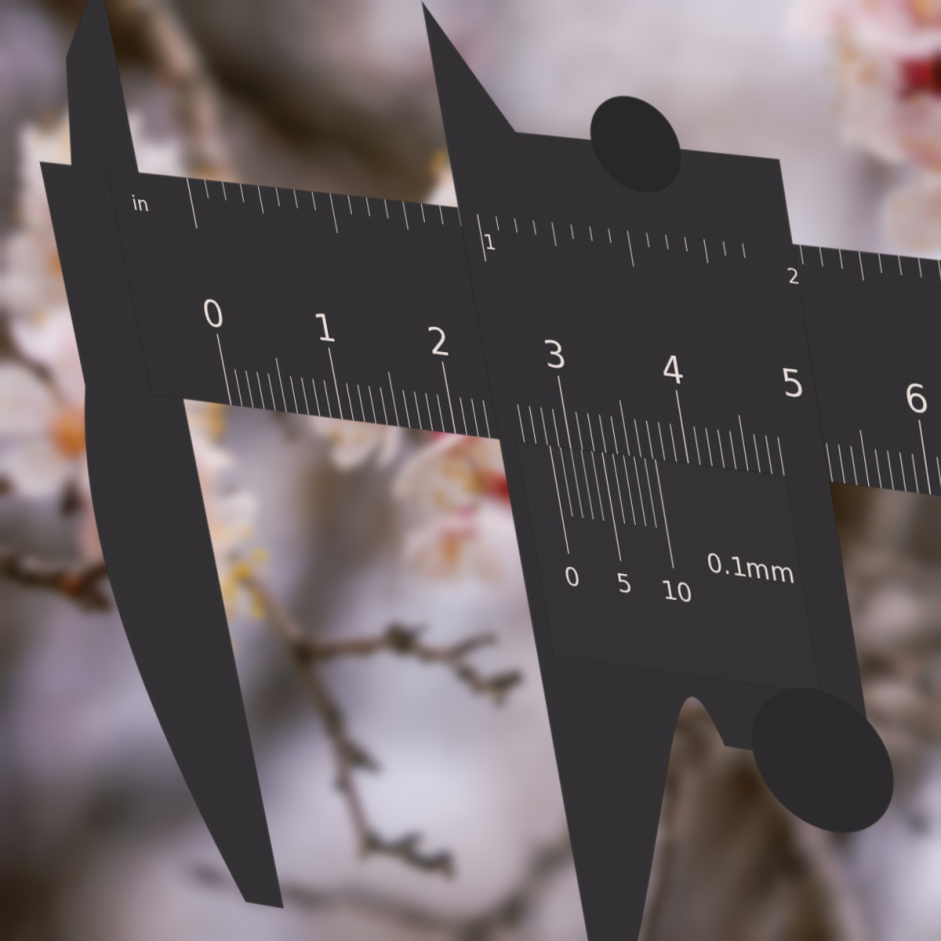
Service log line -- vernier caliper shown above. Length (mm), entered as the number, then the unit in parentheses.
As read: 28.2 (mm)
